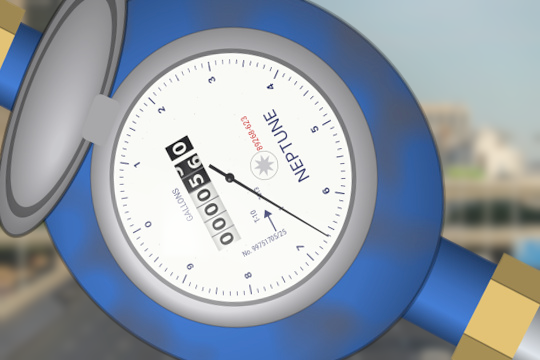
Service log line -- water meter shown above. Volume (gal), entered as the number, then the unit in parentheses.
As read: 556.6 (gal)
